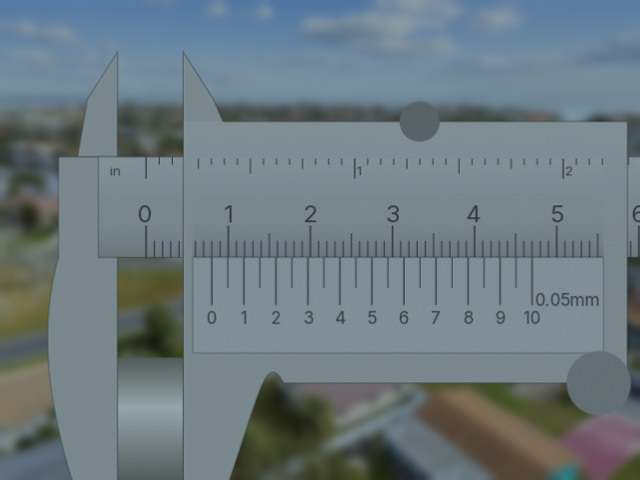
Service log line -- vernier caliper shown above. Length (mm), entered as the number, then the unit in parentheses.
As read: 8.0 (mm)
